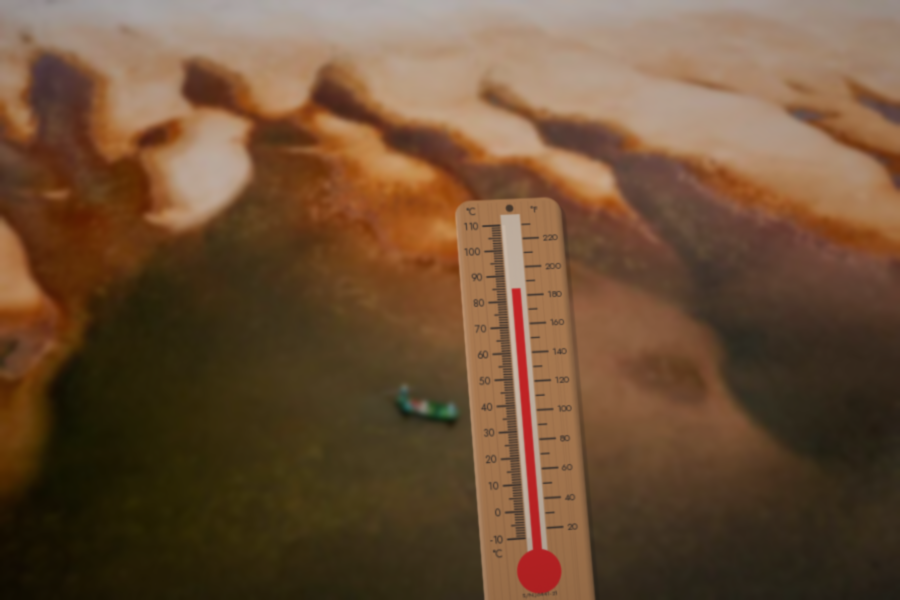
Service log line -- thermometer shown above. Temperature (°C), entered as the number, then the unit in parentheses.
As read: 85 (°C)
